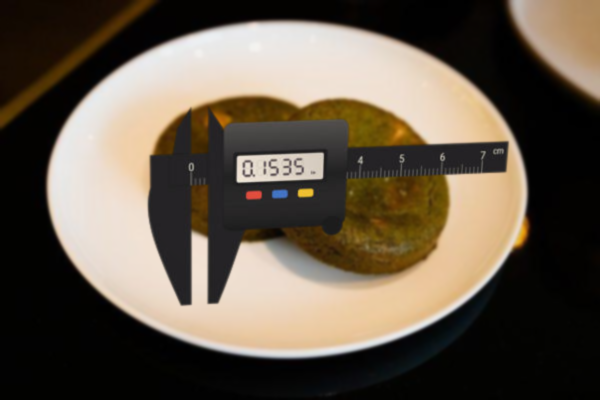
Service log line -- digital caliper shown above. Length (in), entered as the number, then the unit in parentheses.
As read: 0.1535 (in)
